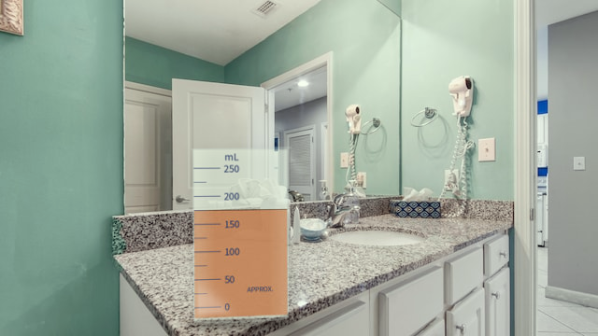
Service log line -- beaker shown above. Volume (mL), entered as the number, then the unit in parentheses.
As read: 175 (mL)
